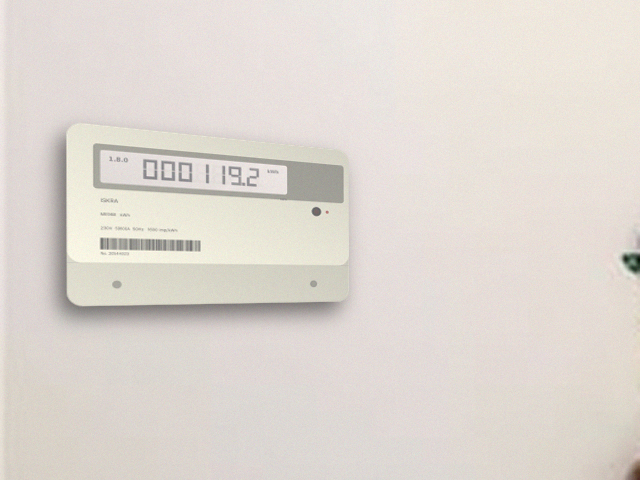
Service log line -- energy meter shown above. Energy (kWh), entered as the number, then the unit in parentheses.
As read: 119.2 (kWh)
